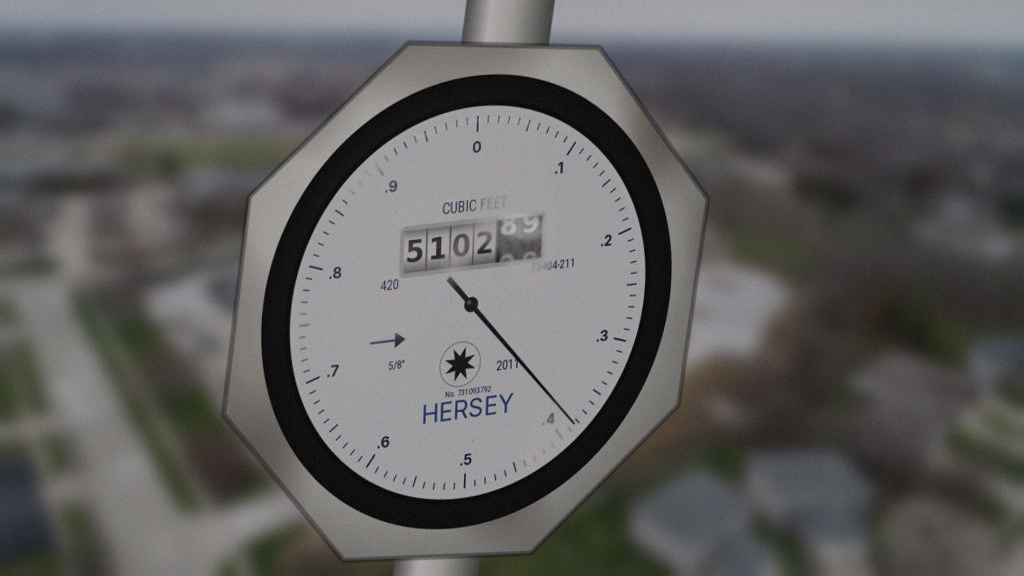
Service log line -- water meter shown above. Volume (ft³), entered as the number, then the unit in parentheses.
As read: 510289.38 (ft³)
